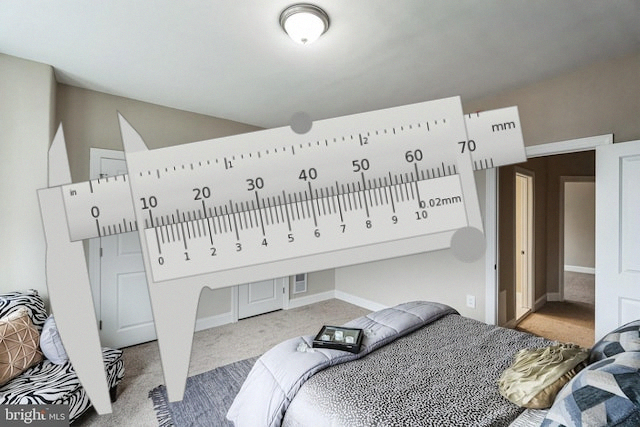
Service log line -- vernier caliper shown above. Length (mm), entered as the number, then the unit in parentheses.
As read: 10.5 (mm)
